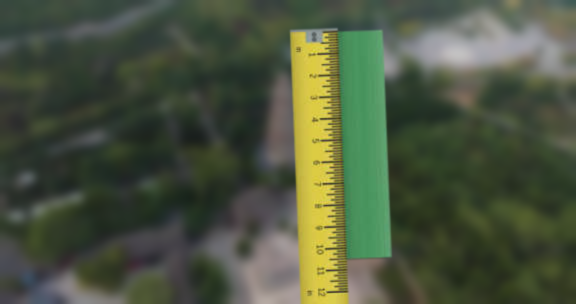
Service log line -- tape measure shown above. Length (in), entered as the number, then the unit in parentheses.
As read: 10.5 (in)
